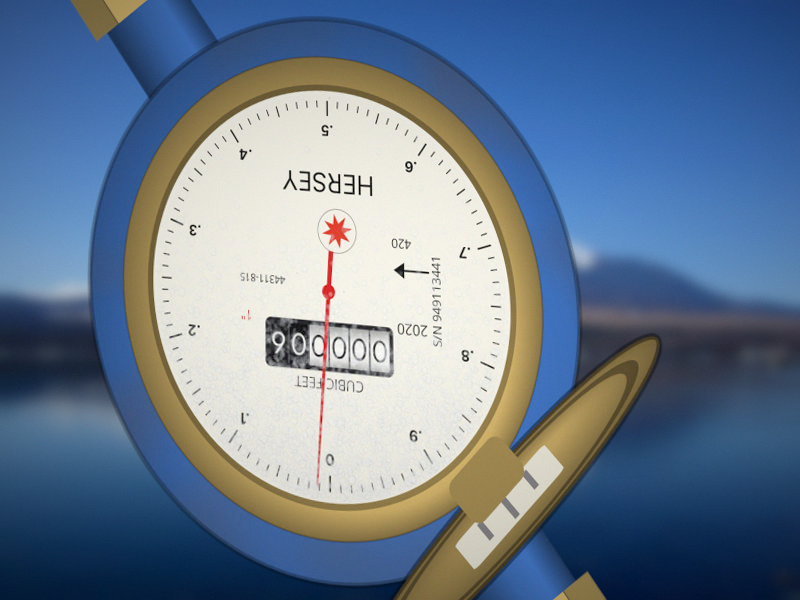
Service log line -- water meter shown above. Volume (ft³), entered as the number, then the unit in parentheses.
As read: 6.01 (ft³)
